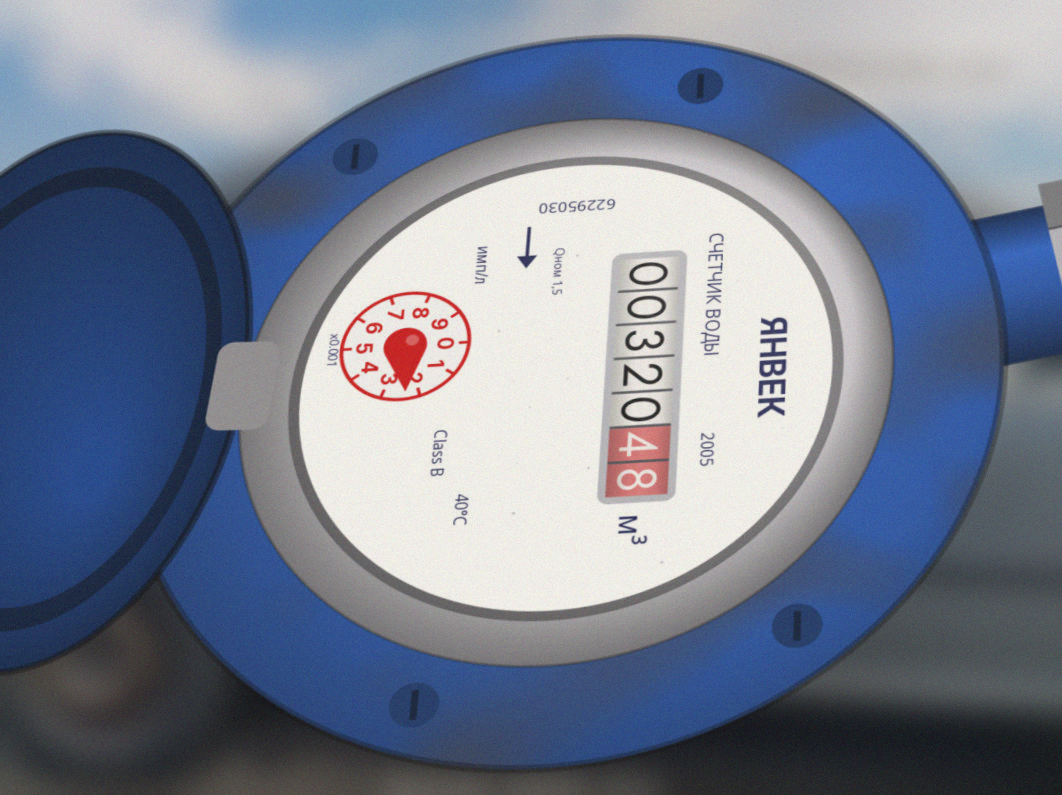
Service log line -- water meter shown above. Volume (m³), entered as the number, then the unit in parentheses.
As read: 320.482 (m³)
